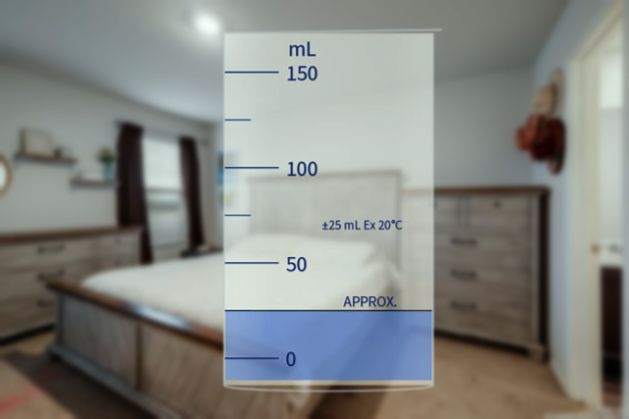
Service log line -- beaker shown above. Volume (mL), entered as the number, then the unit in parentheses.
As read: 25 (mL)
